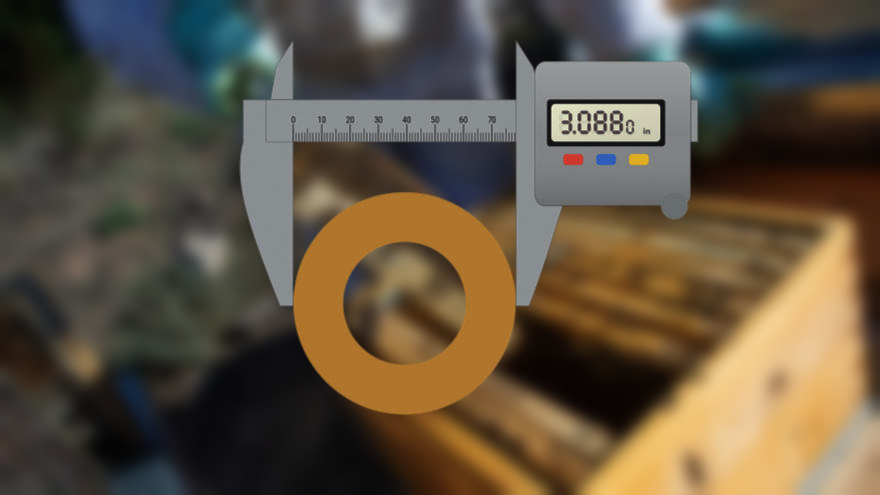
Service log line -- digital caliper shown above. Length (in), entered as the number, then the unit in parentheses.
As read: 3.0880 (in)
